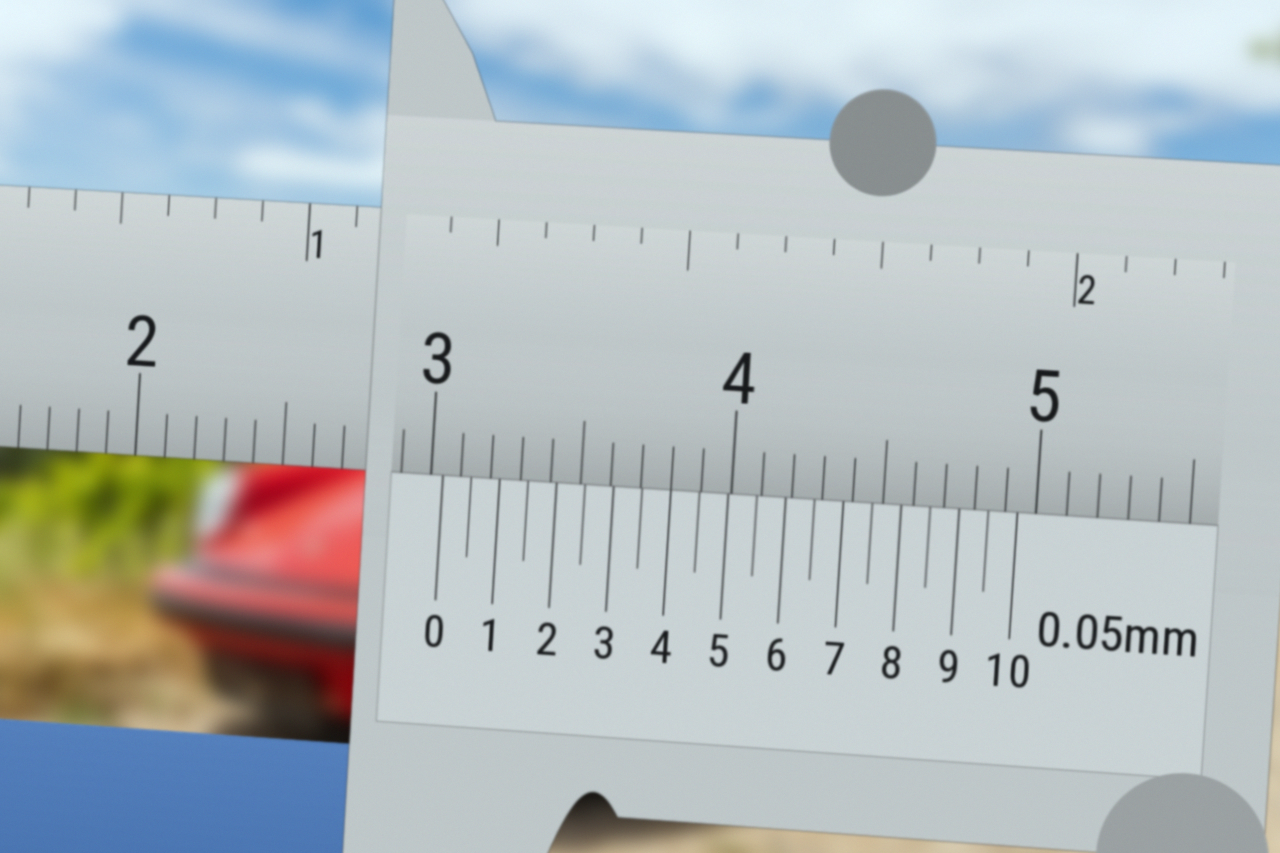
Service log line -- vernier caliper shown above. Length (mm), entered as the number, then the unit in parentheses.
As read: 30.4 (mm)
